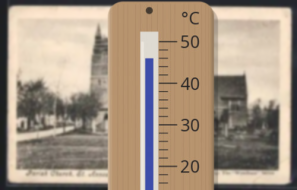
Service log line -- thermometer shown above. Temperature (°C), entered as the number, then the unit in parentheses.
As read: 46 (°C)
